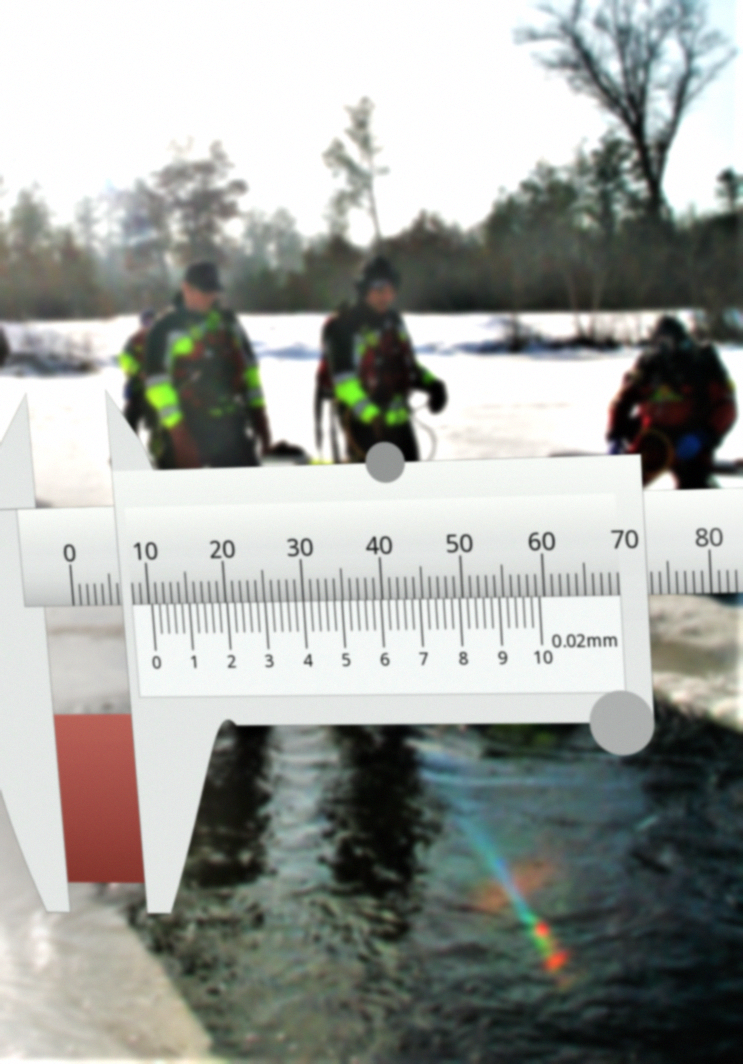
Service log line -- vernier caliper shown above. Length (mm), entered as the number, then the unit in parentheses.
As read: 10.4 (mm)
